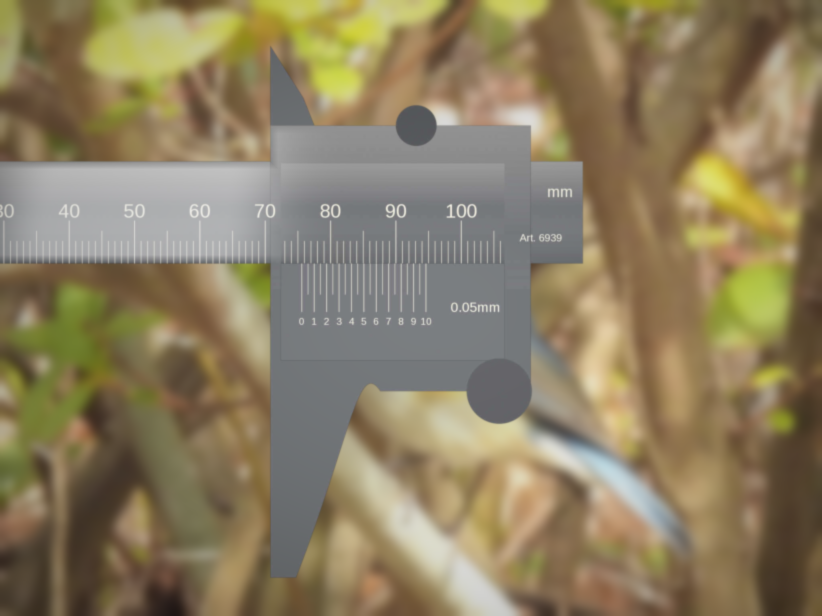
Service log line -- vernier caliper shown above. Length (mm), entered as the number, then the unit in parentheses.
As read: 75.6 (mm)
